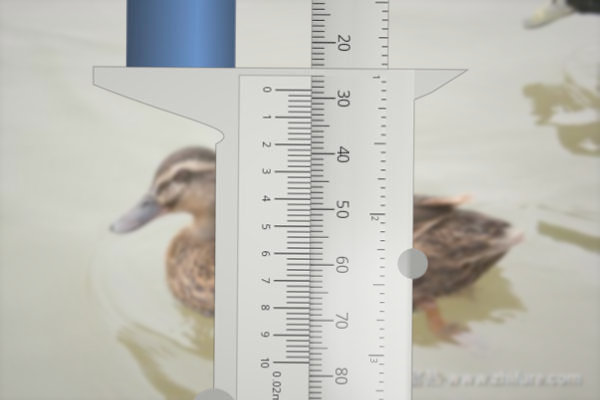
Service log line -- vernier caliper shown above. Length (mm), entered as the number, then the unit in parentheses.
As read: 28.6 (mm)
